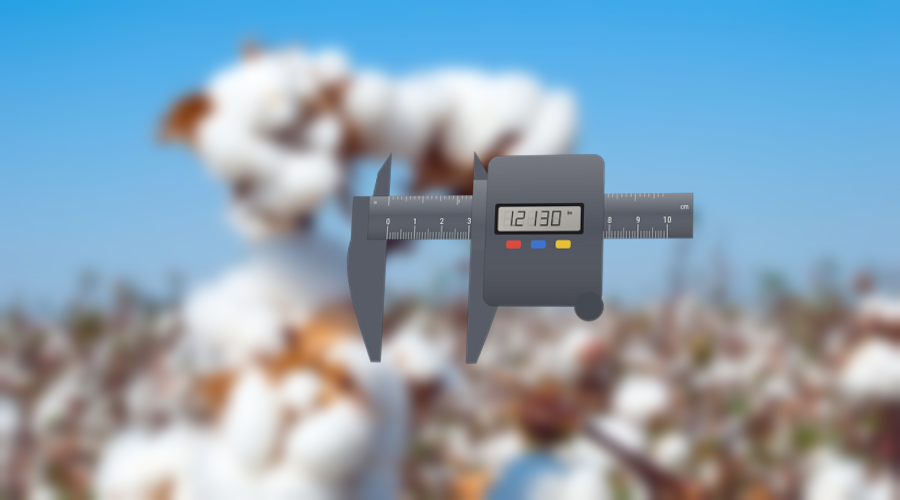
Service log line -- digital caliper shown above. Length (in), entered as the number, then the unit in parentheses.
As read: 1.2130 (in)
